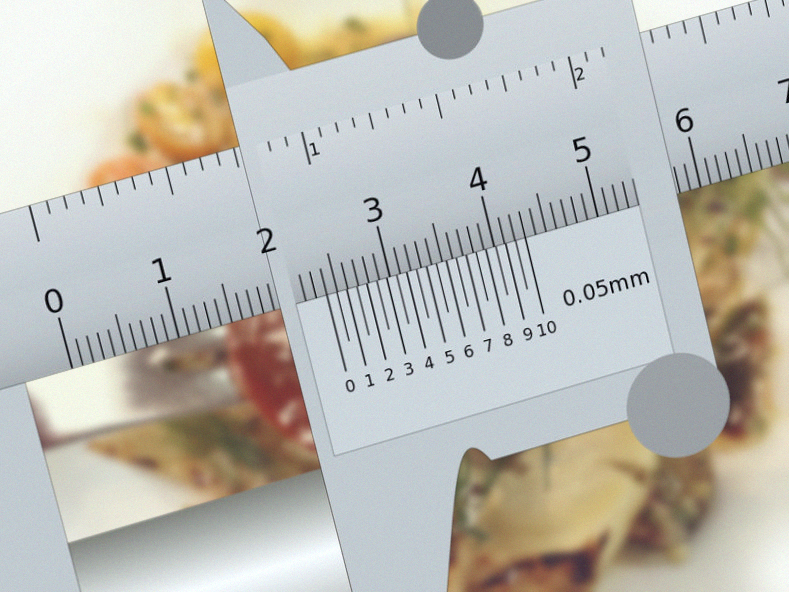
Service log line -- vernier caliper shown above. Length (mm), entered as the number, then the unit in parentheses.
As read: 24.0 (mm)
